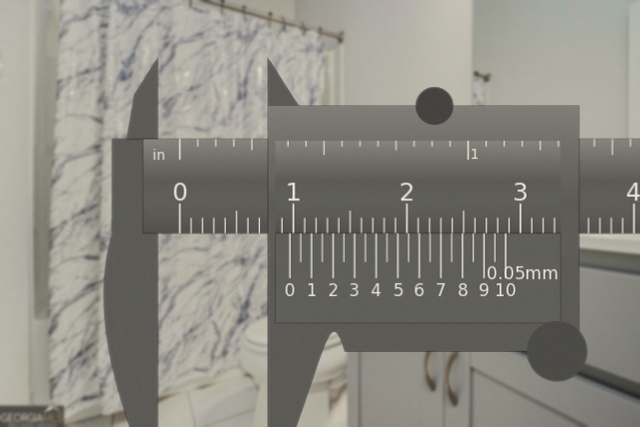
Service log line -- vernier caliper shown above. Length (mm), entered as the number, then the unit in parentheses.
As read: 9.7 (mm)
